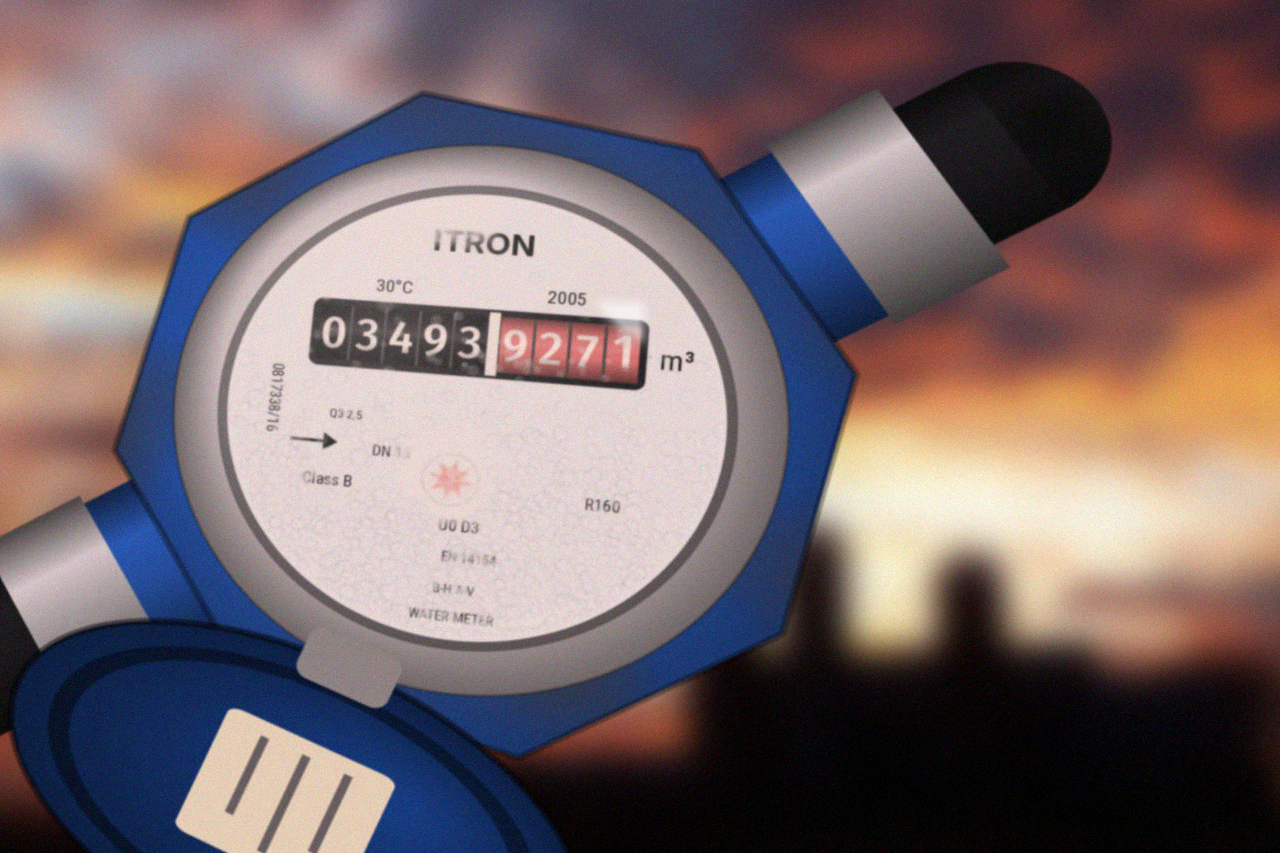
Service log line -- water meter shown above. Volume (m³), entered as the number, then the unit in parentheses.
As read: 3493.9271 (m³)
